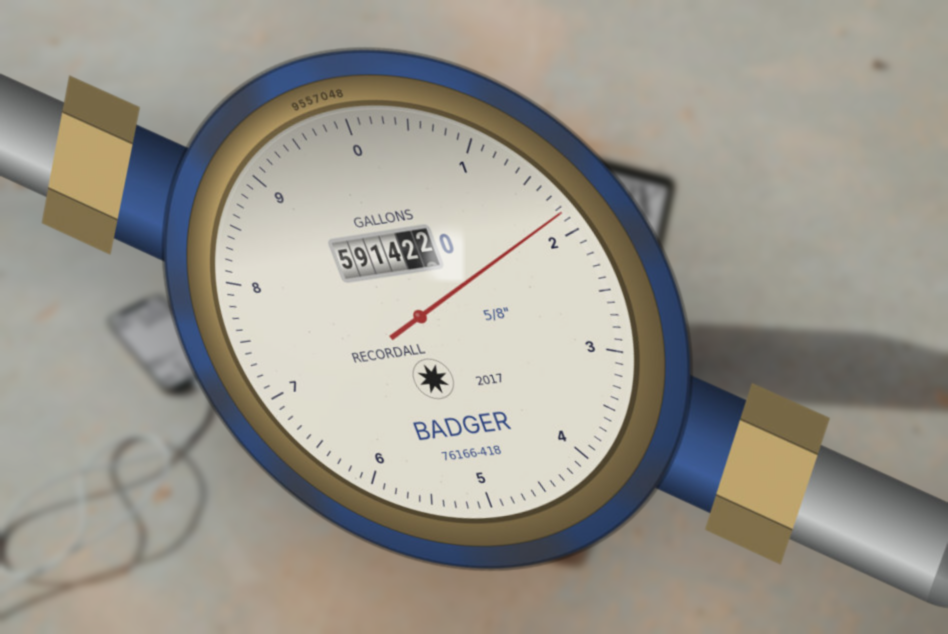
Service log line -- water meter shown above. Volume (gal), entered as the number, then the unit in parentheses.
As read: 5914221.8 (gal)
